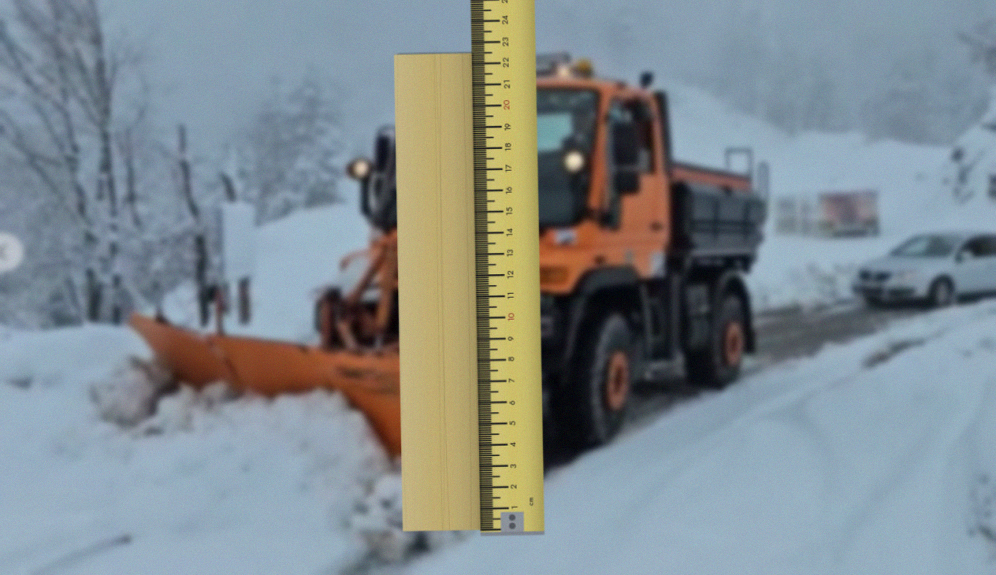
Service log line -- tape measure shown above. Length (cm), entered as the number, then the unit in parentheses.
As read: 22.5 (cm)
